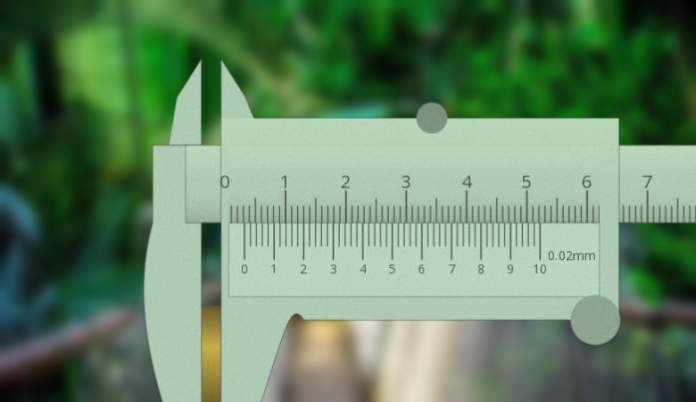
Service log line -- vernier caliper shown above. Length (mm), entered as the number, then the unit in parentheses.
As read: 3.2 (mm)
